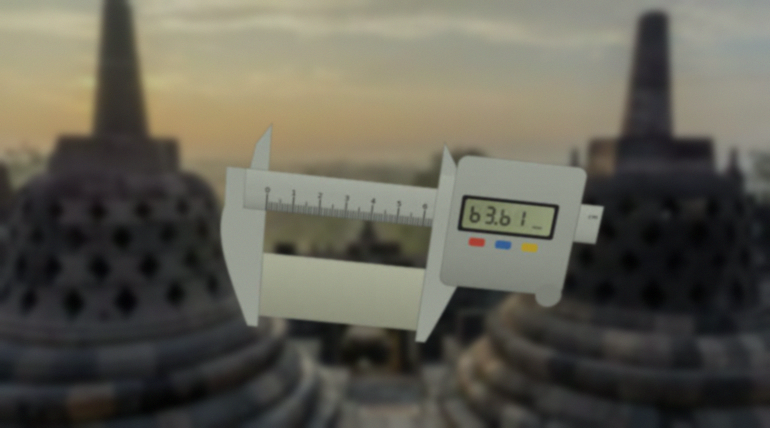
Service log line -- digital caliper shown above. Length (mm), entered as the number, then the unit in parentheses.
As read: 63.61 (mm)
